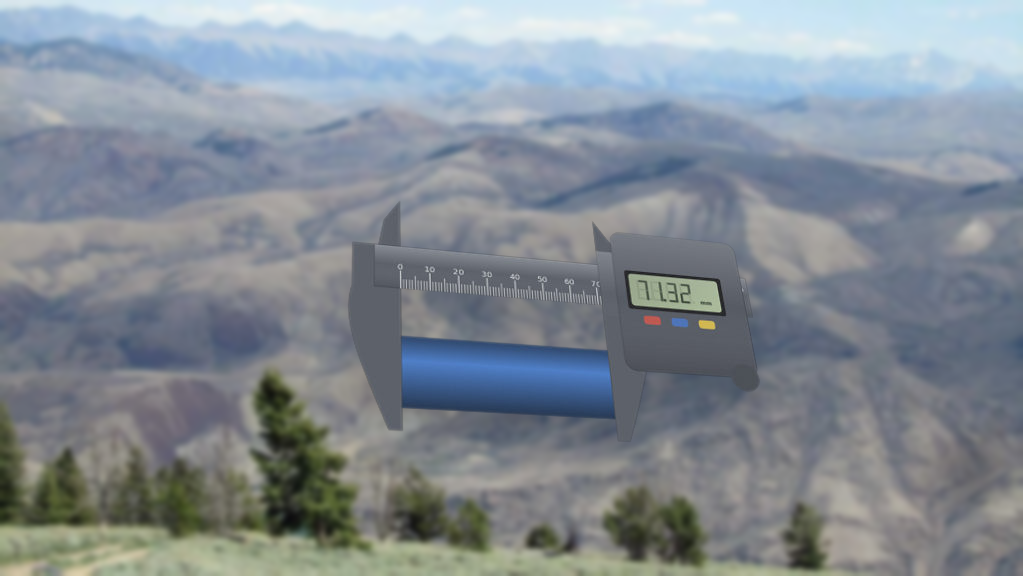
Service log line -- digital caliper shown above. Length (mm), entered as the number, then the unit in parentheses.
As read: 71.32 (mm)
